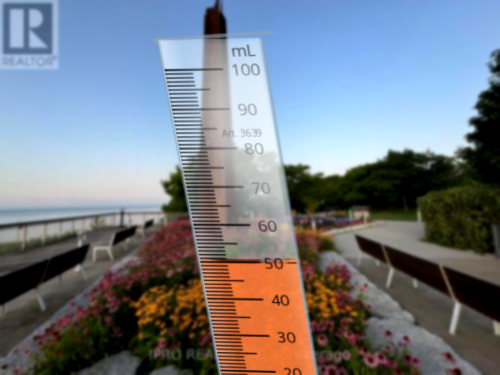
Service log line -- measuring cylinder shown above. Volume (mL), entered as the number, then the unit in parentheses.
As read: 50 (mL)
